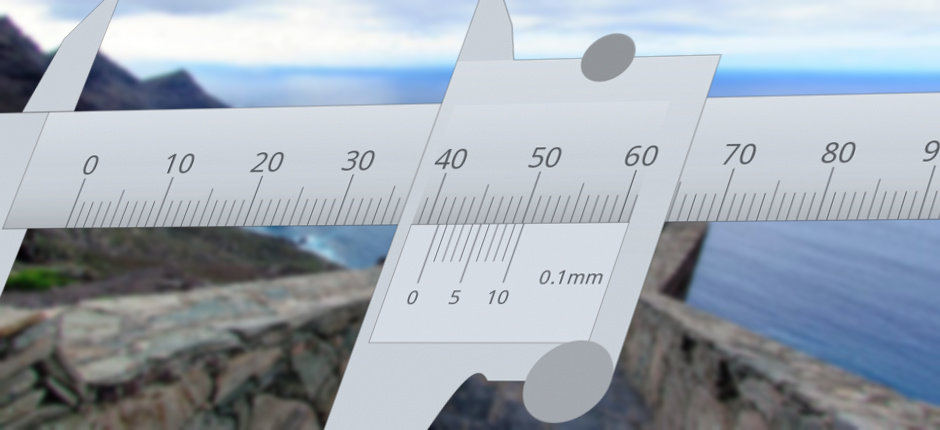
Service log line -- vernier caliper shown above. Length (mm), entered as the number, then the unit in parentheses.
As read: 41.2 (mm)
